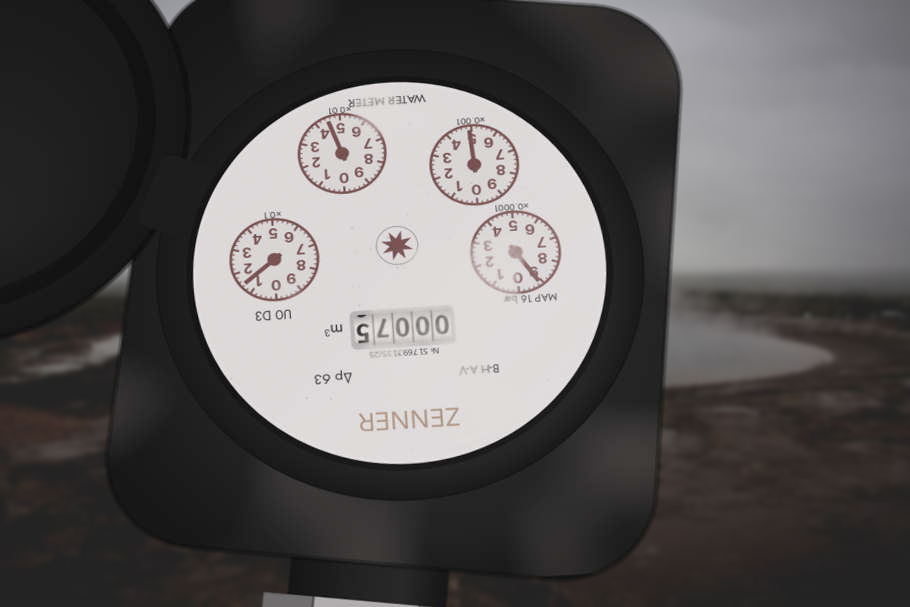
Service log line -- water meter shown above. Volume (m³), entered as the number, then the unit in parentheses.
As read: 75.1449 (m³)
